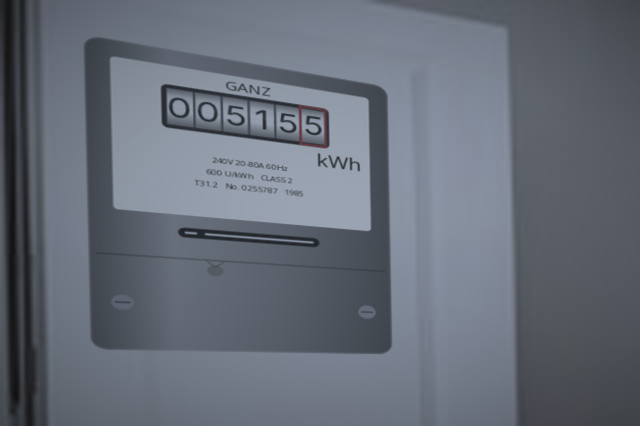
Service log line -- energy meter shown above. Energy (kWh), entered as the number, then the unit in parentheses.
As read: 515.5 (kWh)
